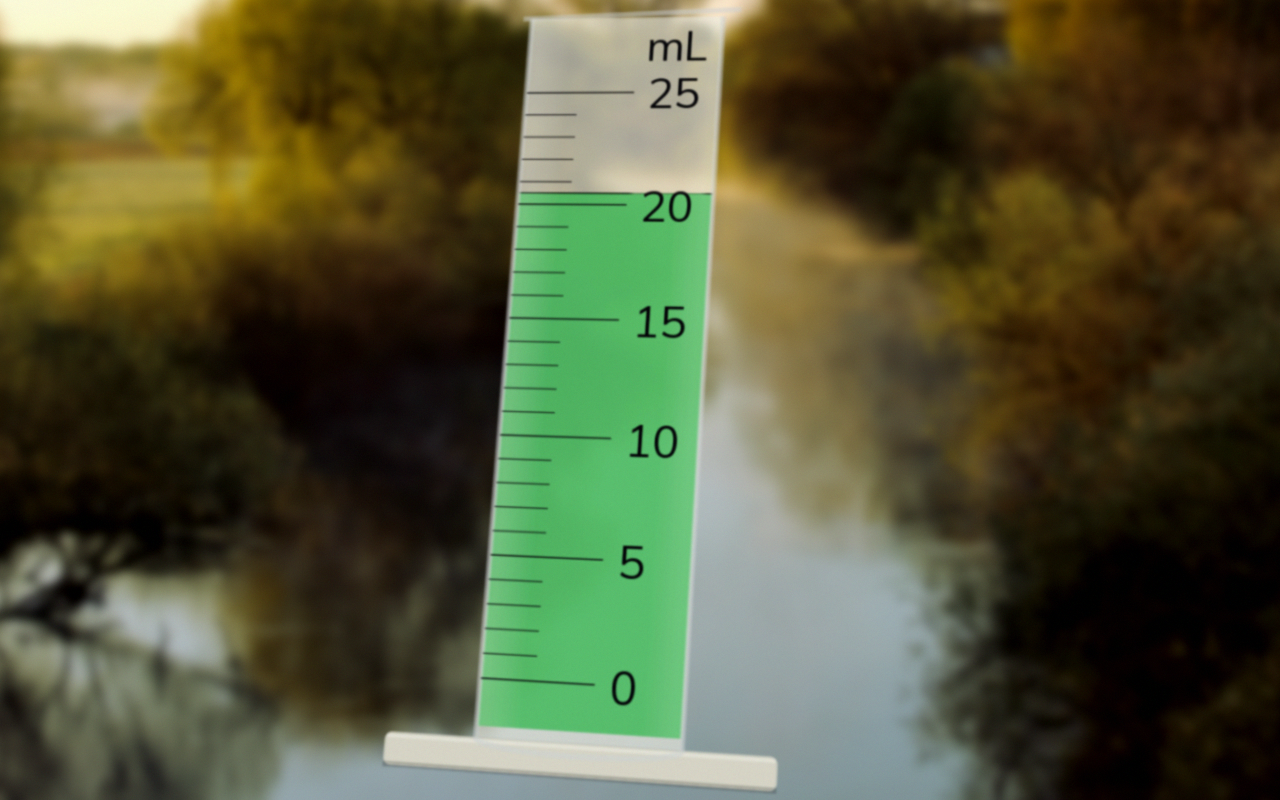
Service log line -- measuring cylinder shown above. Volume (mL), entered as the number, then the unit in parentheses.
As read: 20.5 (mL)
